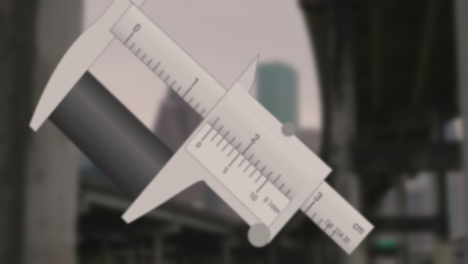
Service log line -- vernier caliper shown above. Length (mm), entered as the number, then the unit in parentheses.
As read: 15.2 (mm)
